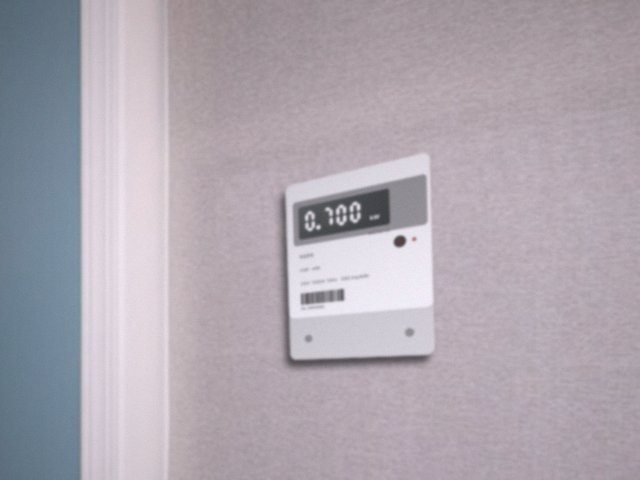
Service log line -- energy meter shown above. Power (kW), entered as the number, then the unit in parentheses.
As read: 0.700 (kW)
